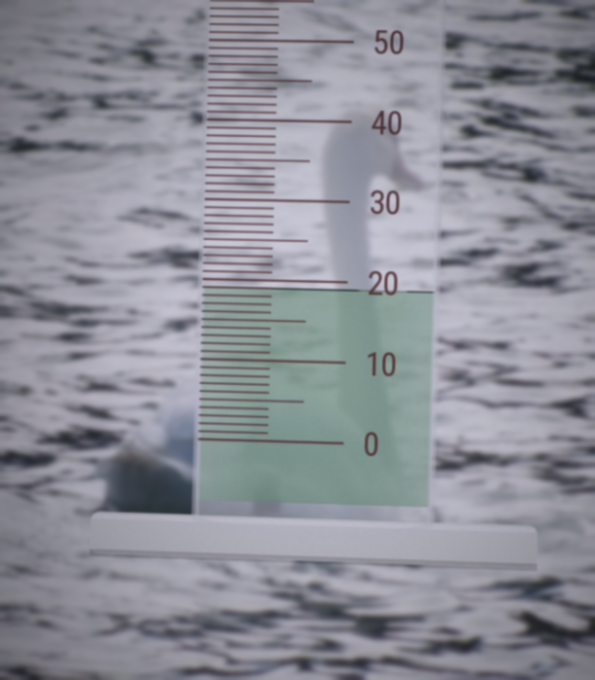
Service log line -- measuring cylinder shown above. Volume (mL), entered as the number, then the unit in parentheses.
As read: 19 (mL)
